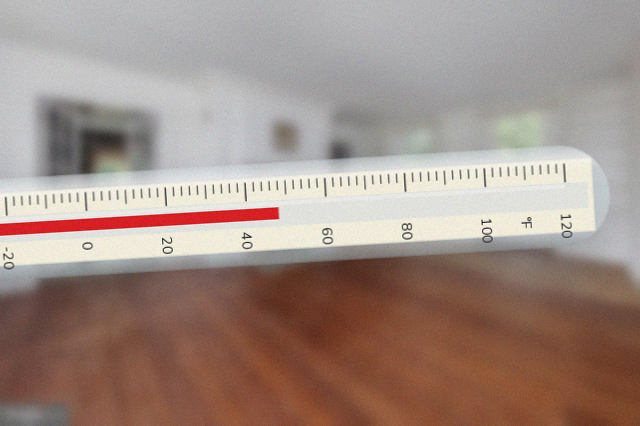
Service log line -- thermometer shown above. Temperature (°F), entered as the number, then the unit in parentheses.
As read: 48 (°F)
